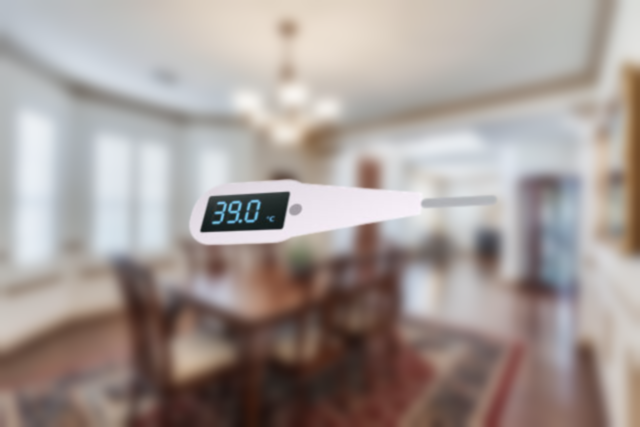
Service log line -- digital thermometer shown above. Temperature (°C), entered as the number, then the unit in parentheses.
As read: 39.0 (°C)
